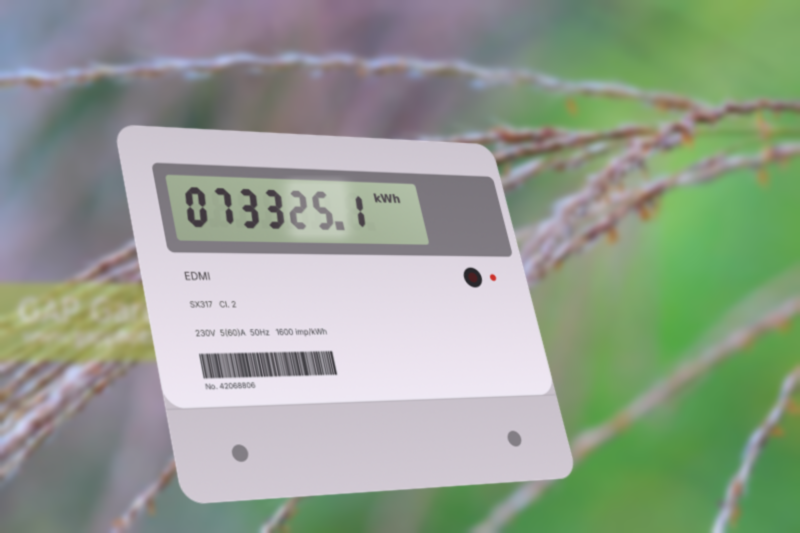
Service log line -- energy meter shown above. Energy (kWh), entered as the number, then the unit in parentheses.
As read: 73325.1 (kWh)
